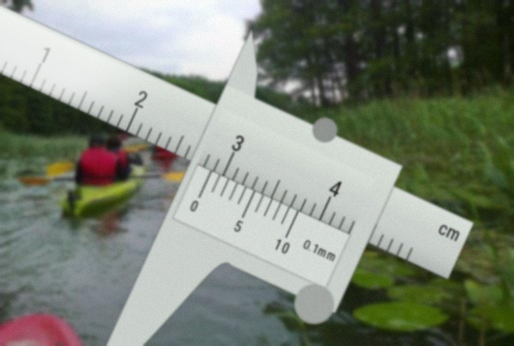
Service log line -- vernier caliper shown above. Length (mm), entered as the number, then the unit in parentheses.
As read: 28.8 (mm)
